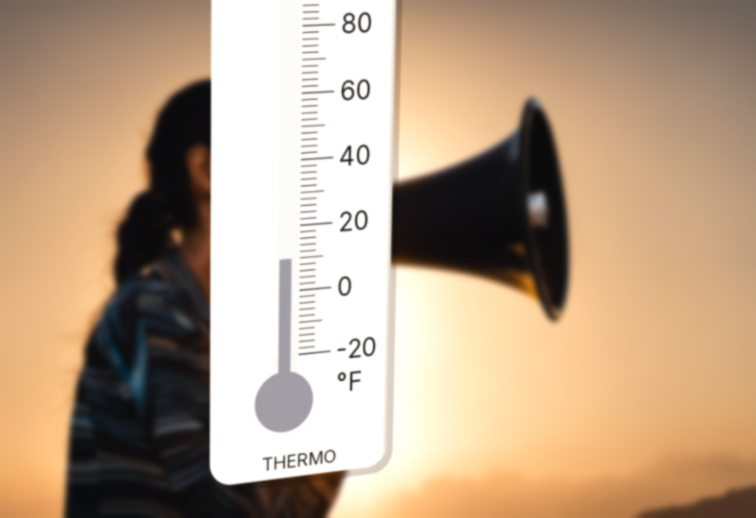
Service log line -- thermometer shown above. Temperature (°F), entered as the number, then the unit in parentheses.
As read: 10 (°F)
